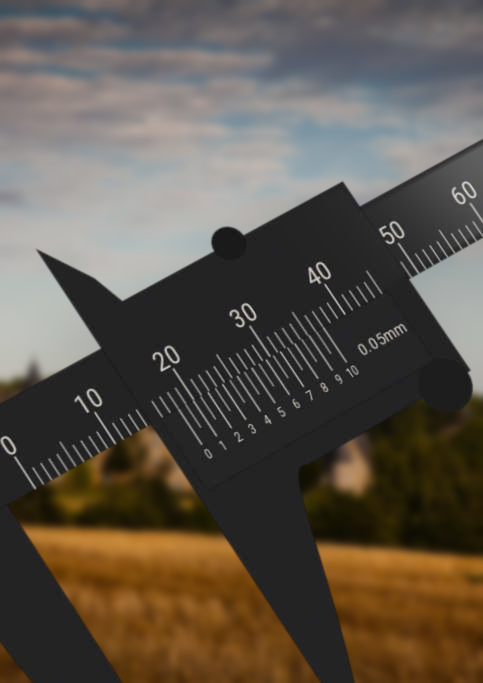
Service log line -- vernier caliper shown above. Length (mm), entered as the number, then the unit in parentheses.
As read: 18.0 (mm)
